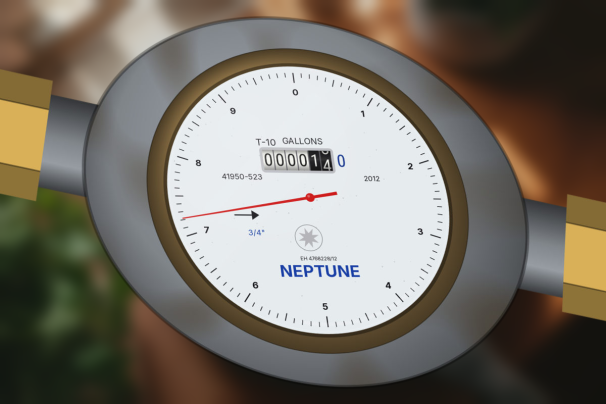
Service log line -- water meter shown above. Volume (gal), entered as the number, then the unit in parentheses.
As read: 137.2 (gal)
